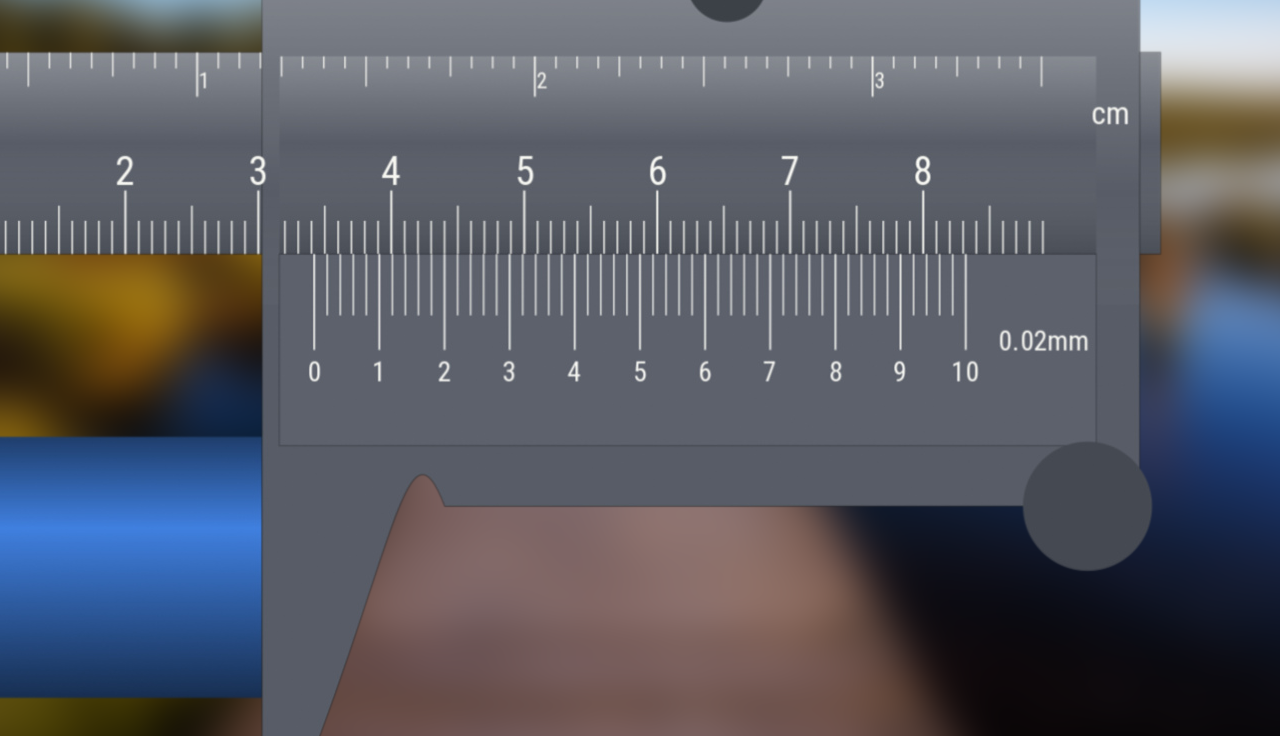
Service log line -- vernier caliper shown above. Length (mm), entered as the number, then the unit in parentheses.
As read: 34.2 (mm)
